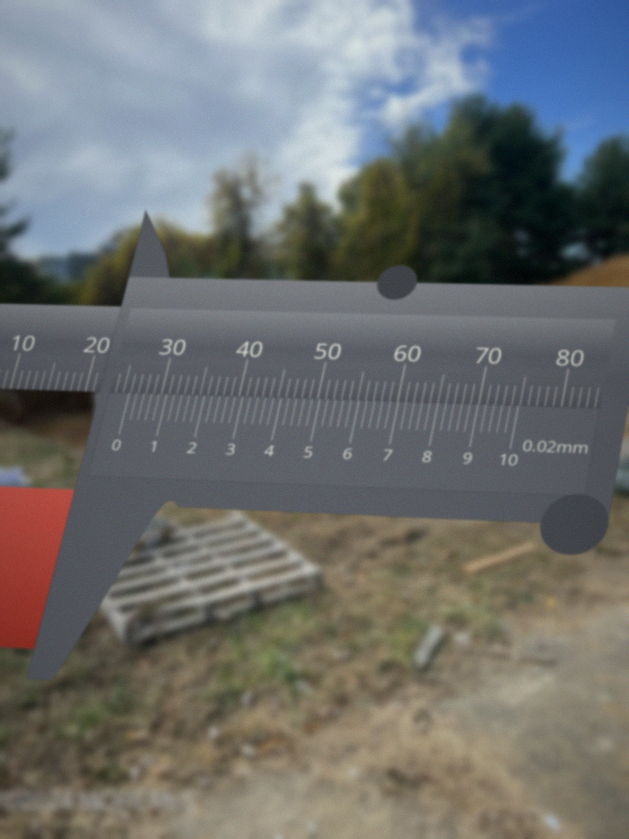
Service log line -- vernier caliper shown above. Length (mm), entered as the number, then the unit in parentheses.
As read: 25.8 (mm)
